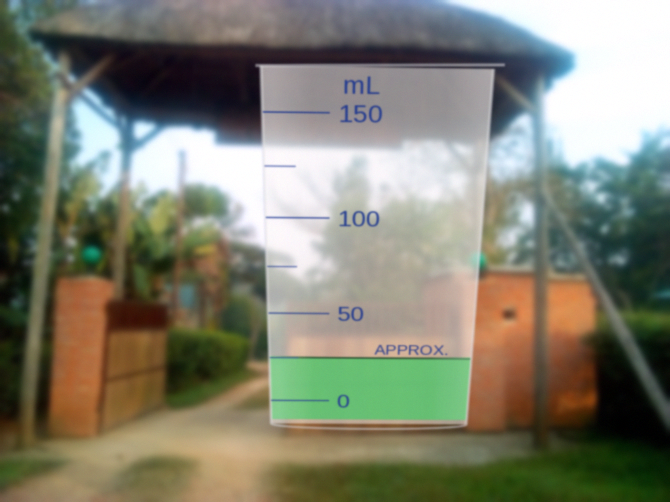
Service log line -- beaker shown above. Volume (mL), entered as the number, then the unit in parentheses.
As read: 25 (mL)
